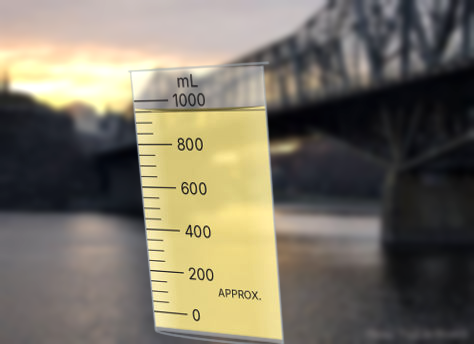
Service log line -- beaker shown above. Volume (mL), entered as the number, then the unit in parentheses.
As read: 950 (mL)
